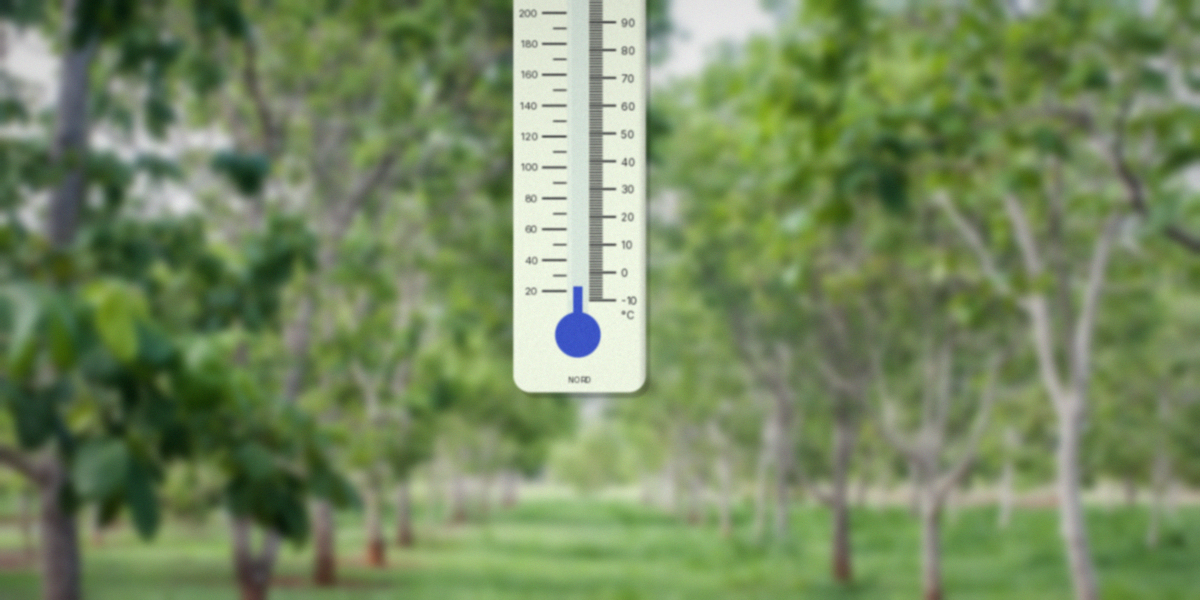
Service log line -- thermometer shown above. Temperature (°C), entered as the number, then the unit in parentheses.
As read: -5 (°C)
